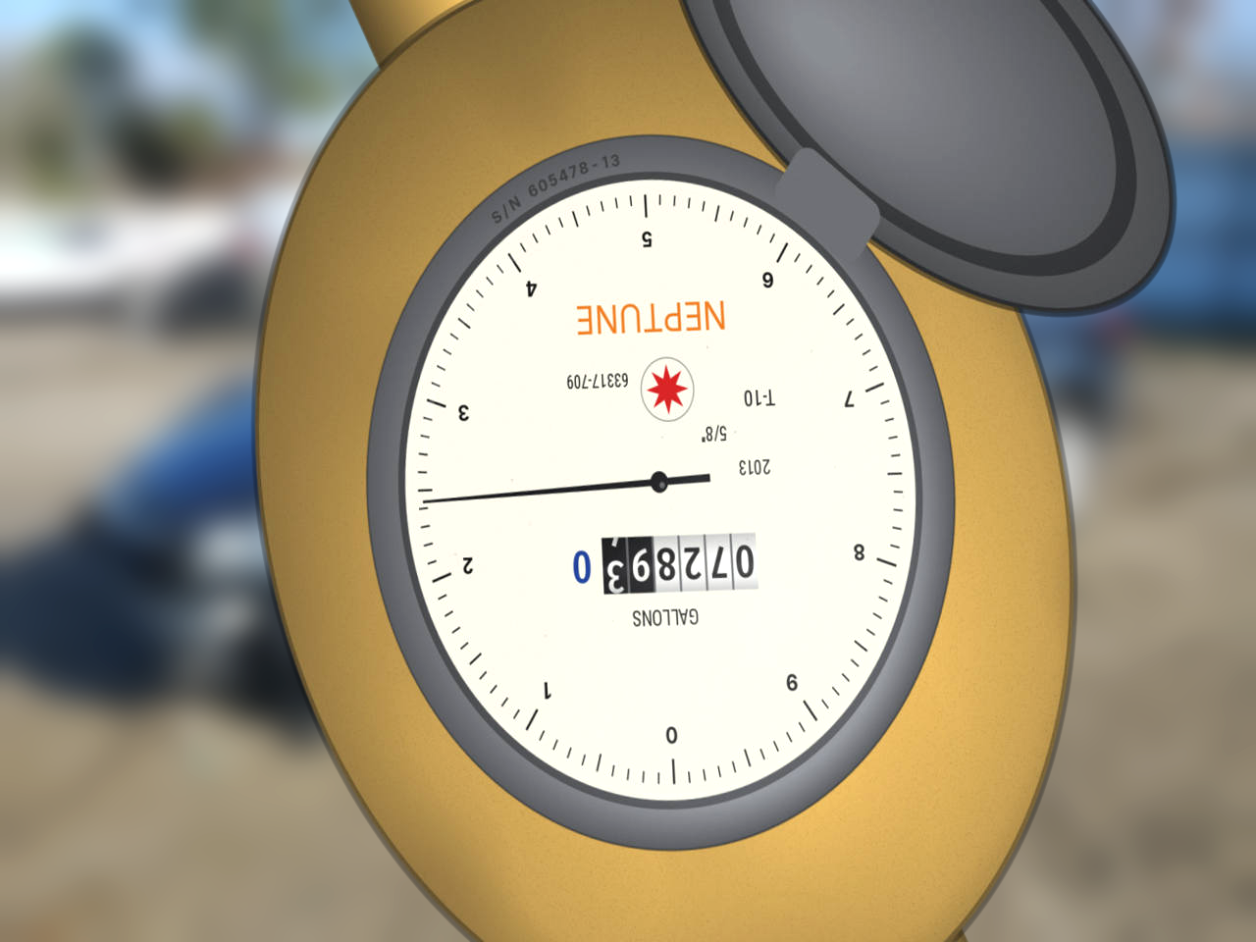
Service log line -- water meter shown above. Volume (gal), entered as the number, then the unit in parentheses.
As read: 728932.4 (gal)
